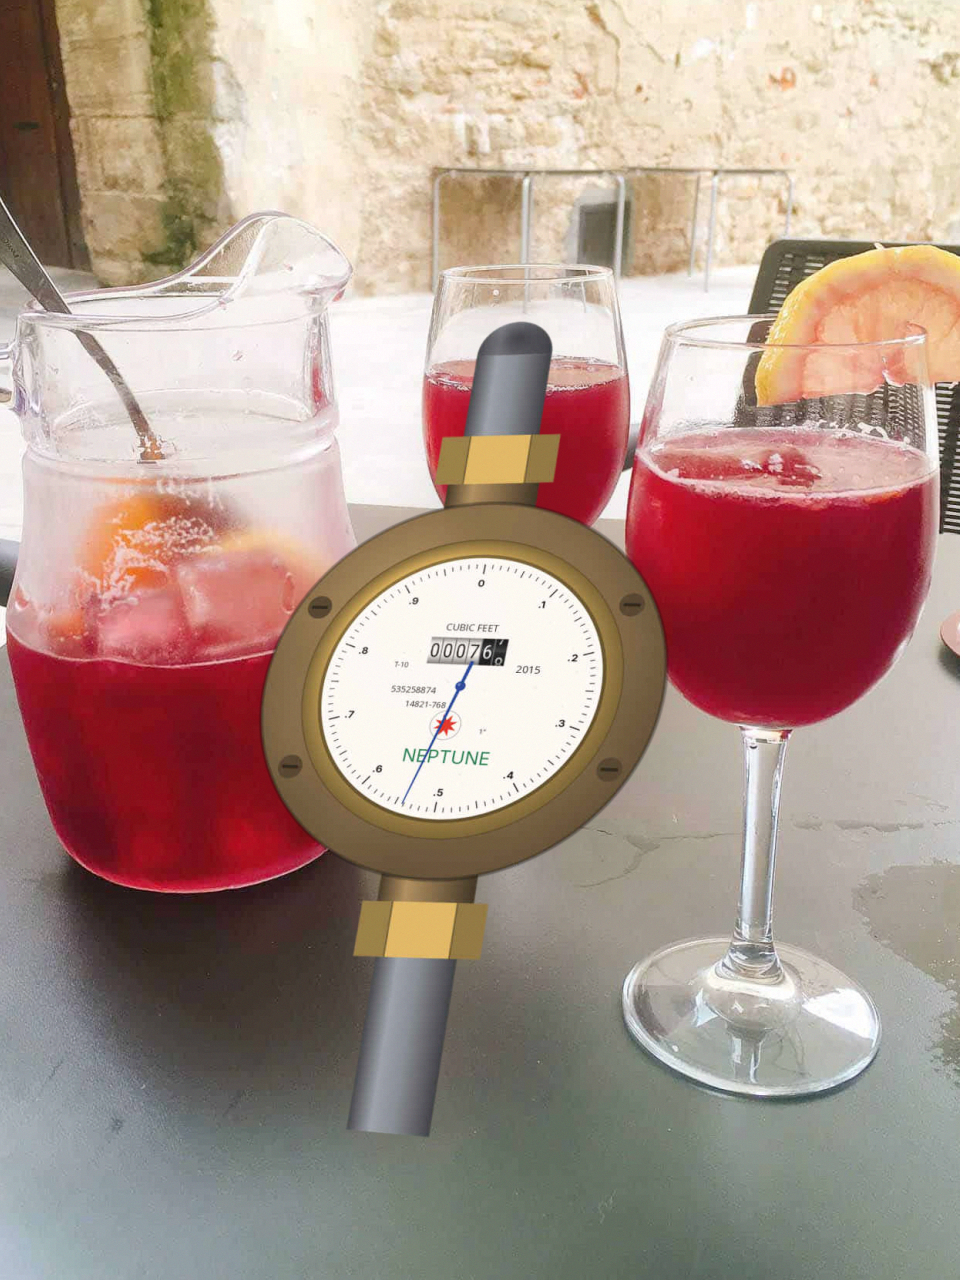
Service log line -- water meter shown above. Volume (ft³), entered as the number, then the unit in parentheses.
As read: 767.54 (ft³)
